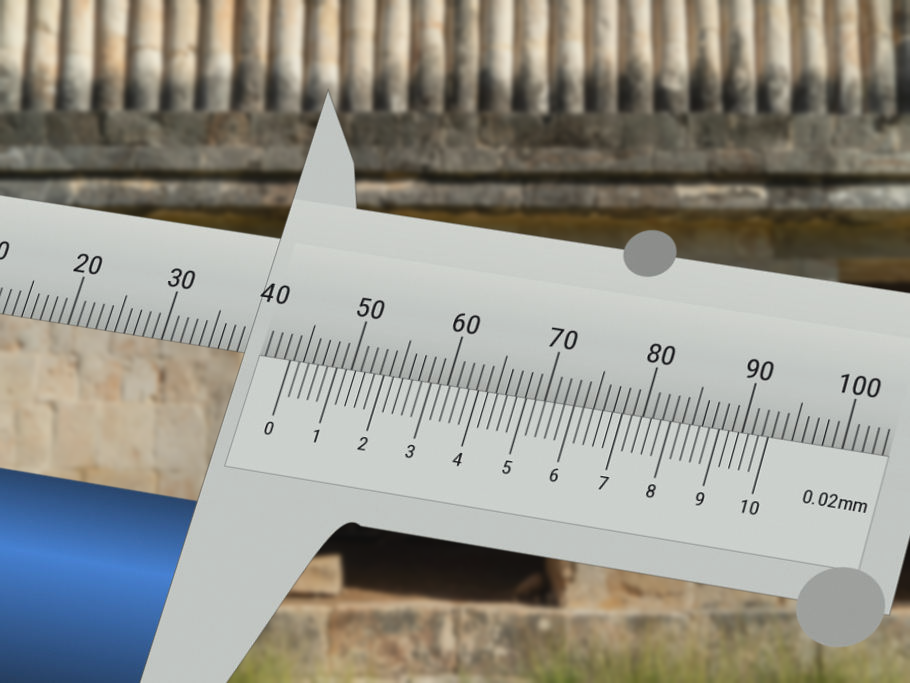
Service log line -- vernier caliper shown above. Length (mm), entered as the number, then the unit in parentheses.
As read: 43.6 (mm)
